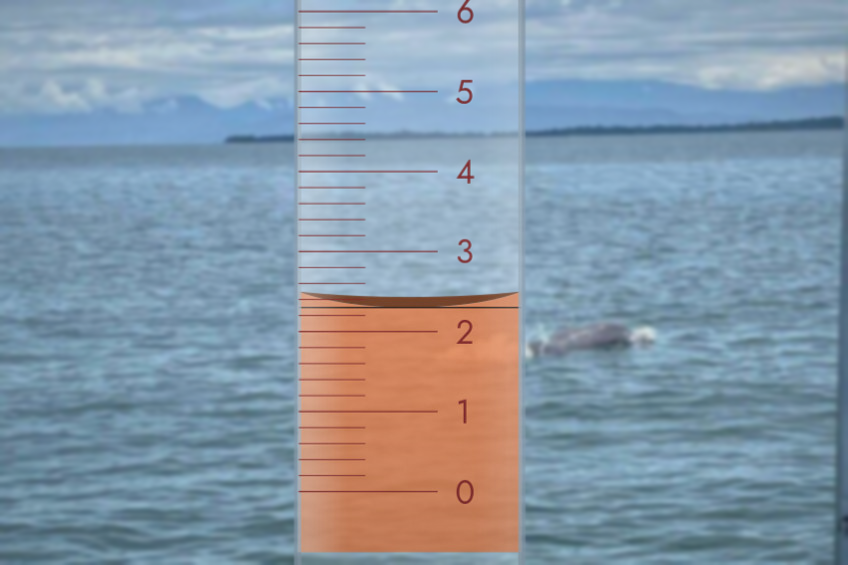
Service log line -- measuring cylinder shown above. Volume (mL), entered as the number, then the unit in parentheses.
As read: 2.3 (mL)
